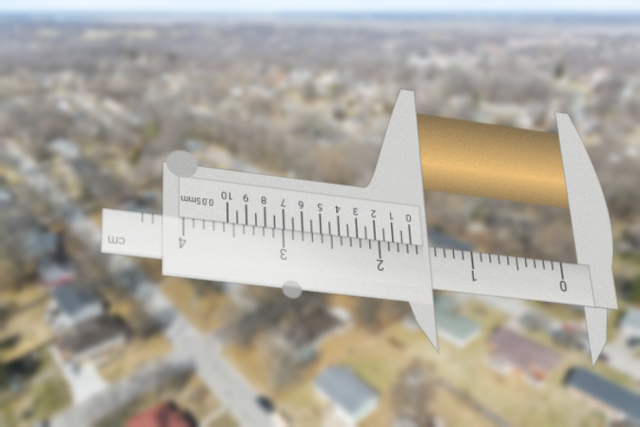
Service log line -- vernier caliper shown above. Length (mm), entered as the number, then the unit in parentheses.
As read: 16.6 (mm)
